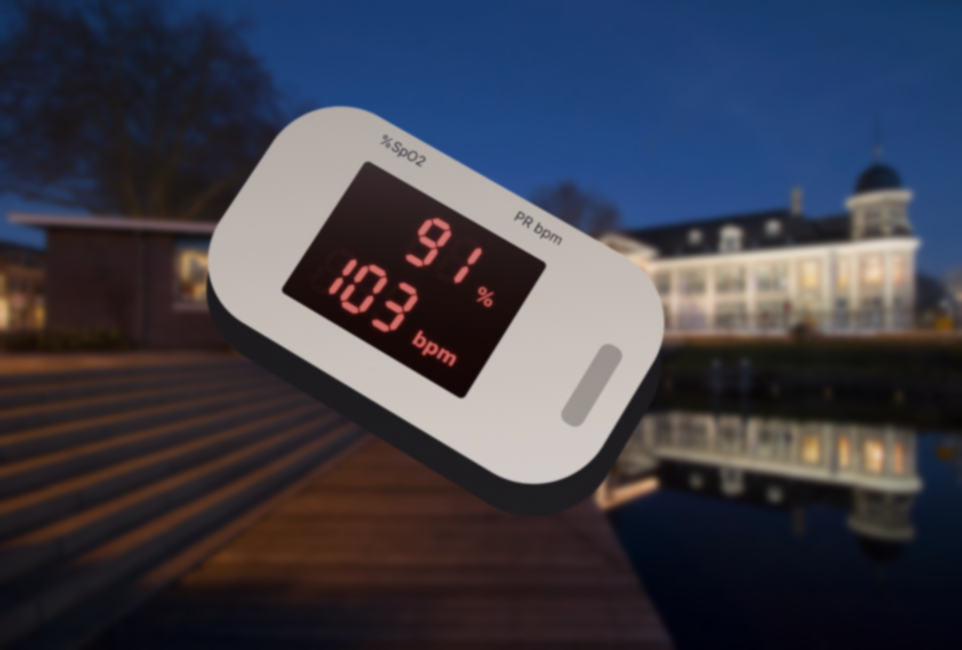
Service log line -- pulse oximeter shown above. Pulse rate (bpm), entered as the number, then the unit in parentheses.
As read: 103 (bpm)
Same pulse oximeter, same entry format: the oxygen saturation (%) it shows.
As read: 91 (%)
